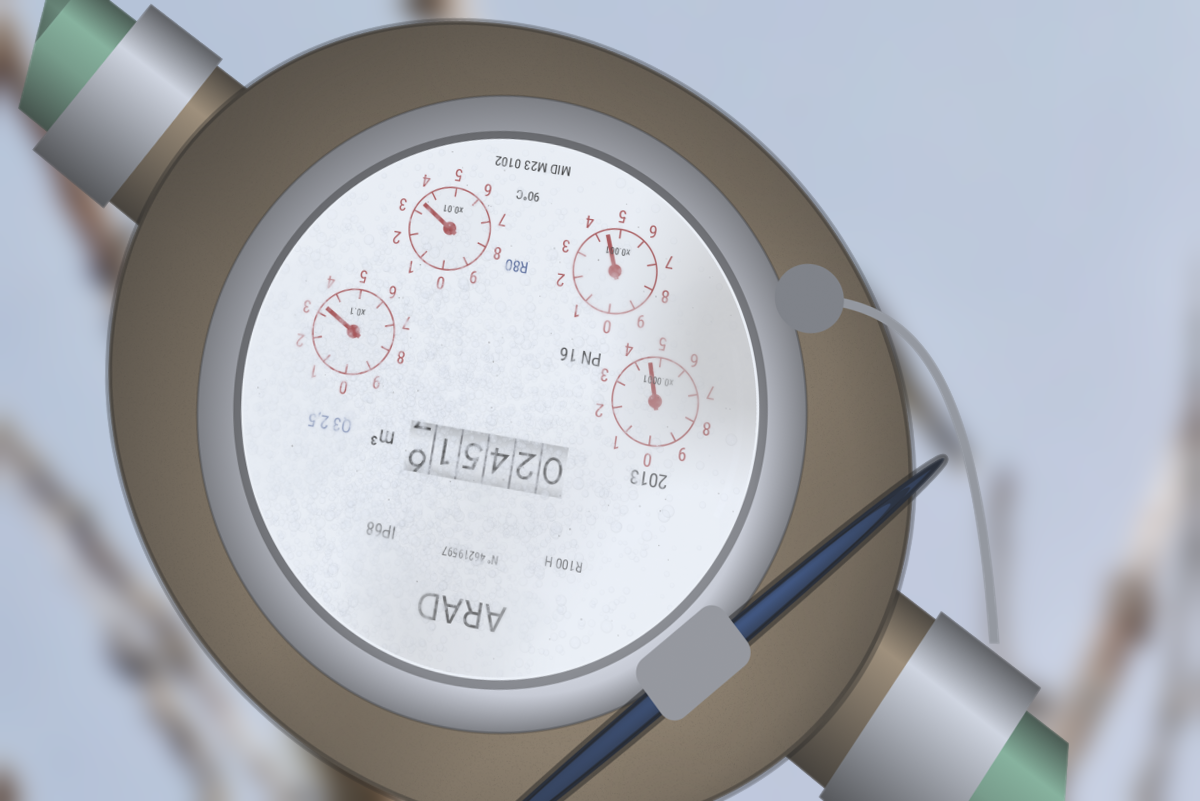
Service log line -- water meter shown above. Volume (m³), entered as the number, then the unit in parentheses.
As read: 24516.3344 (m³)
